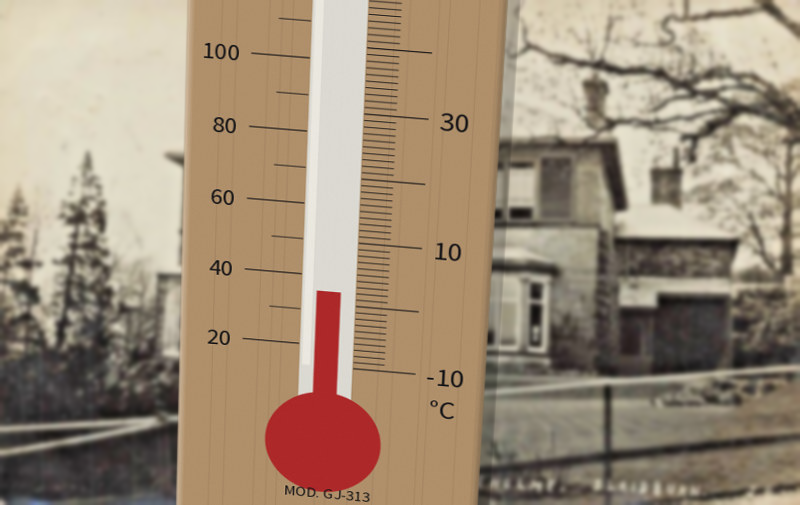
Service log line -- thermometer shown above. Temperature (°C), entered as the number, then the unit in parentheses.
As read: 2 (°C)
